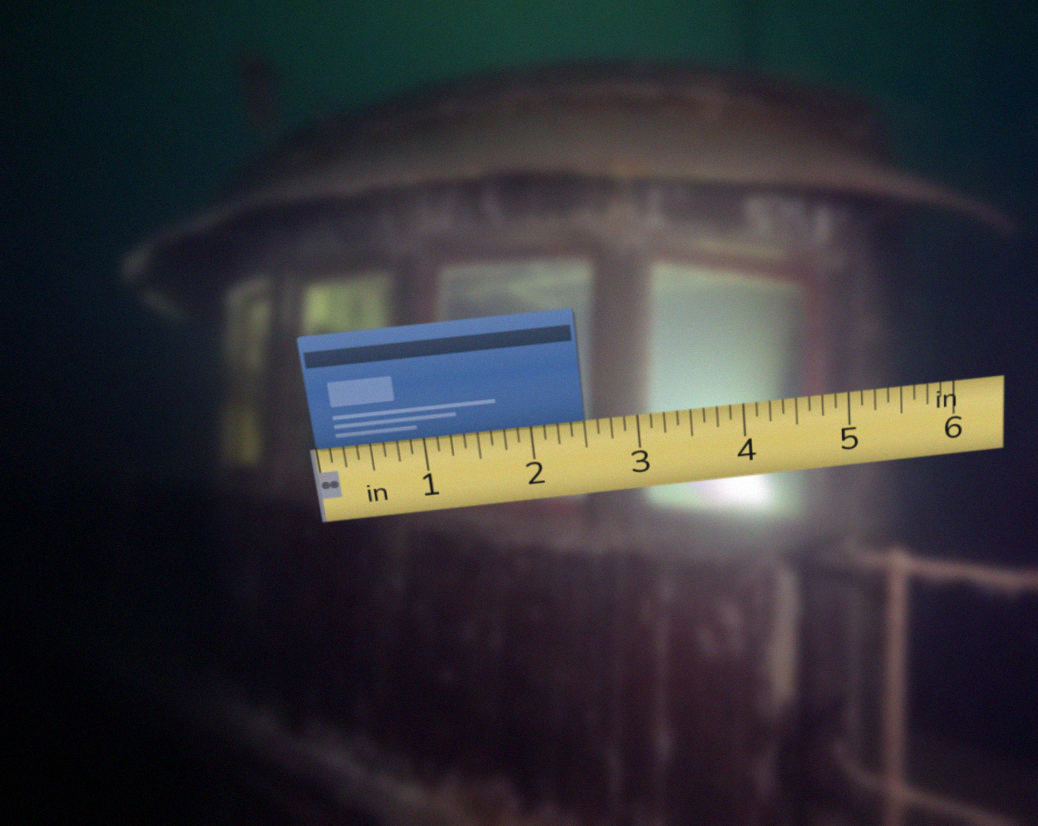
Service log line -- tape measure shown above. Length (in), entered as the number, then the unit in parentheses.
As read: 2.5 (in)
